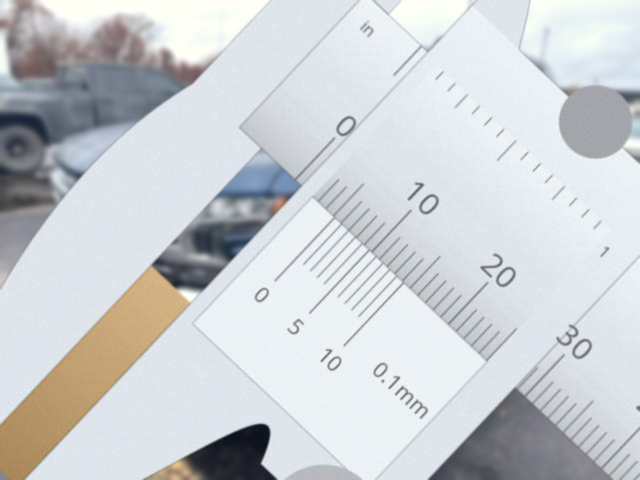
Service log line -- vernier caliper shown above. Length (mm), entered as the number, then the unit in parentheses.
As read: 5.2 (mm)
